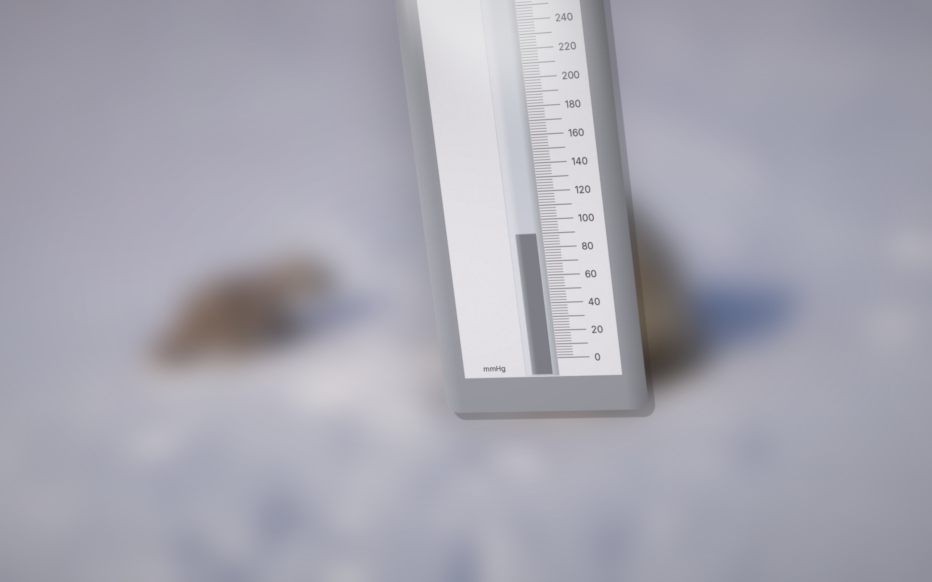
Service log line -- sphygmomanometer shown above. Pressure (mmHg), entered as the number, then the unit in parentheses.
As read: 90 (mmHg)
